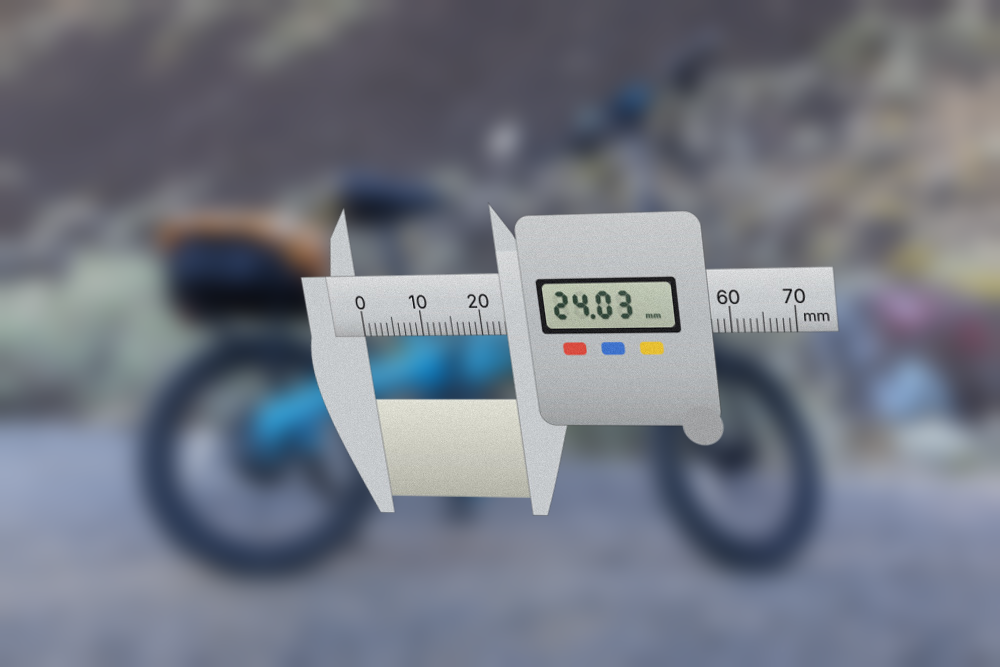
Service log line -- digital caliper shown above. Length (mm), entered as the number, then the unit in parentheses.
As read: 24.03 (mm)
